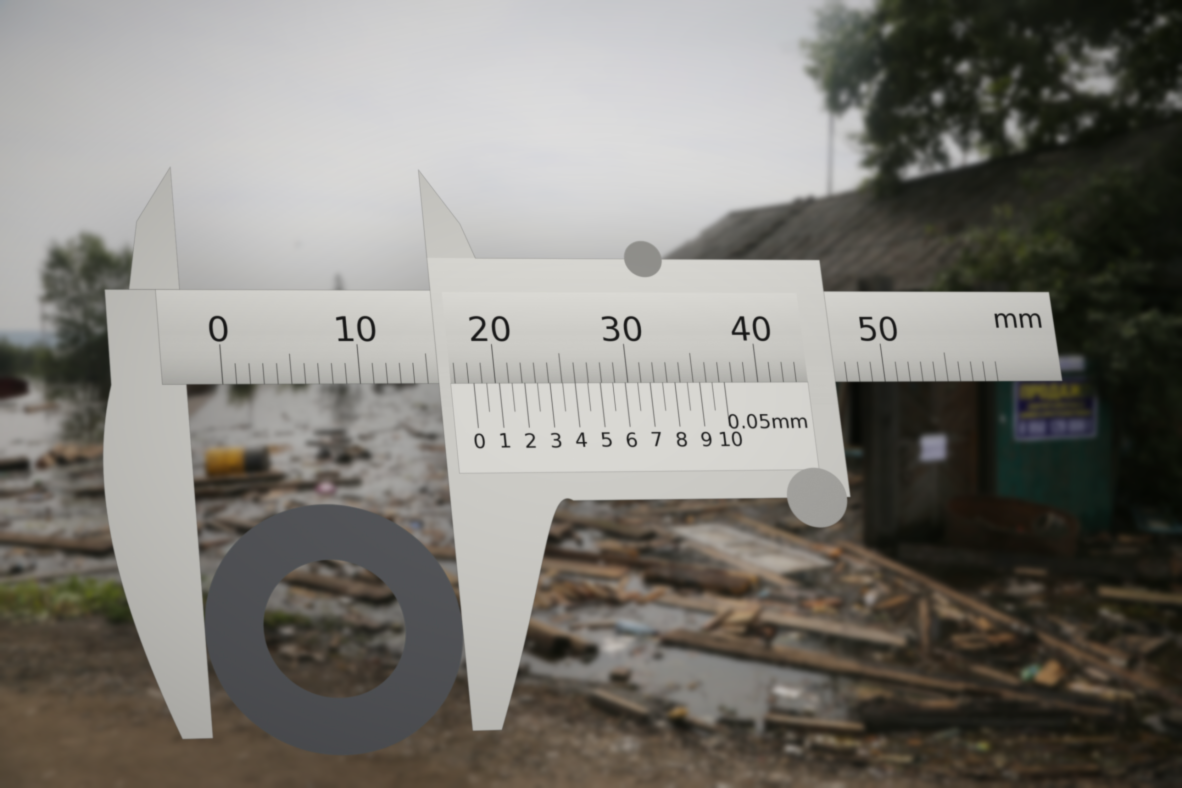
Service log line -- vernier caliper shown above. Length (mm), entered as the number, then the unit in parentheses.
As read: 18.4 (mm)
